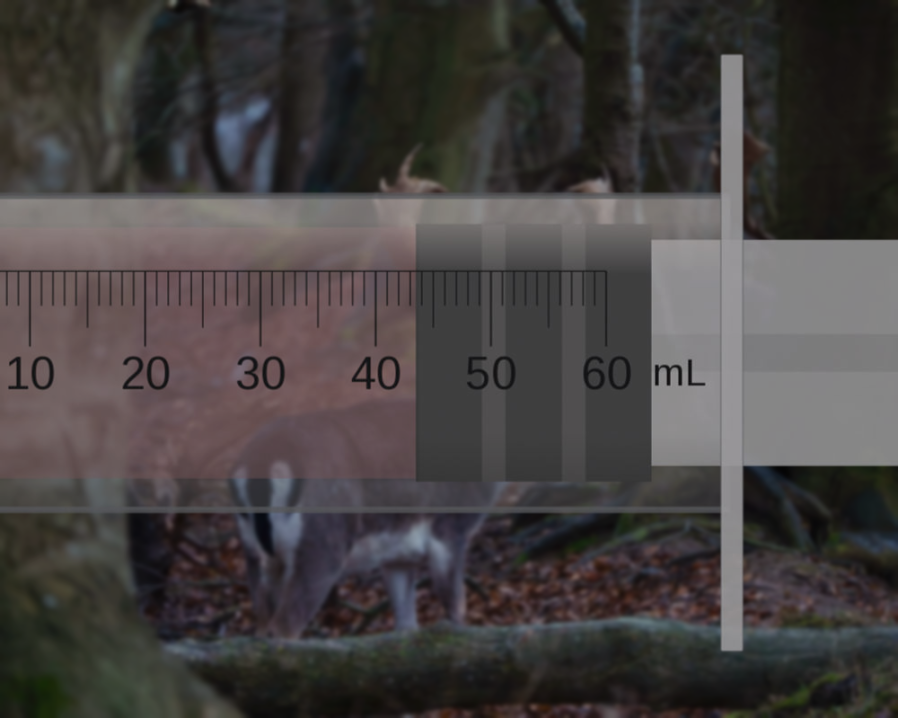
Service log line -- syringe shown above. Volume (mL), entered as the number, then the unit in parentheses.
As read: 43.5 (mL)
